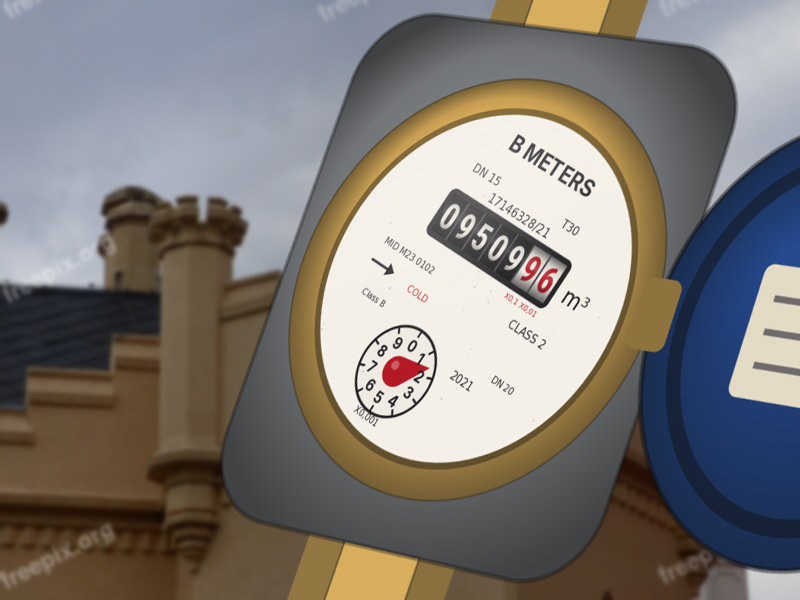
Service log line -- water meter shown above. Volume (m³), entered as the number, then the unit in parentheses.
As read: 9509.961 (m³)
